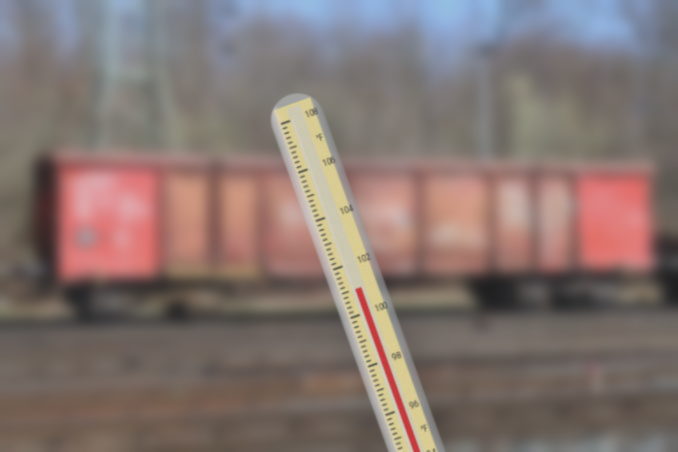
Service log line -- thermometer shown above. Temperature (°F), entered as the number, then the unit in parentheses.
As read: 101 (°F)
